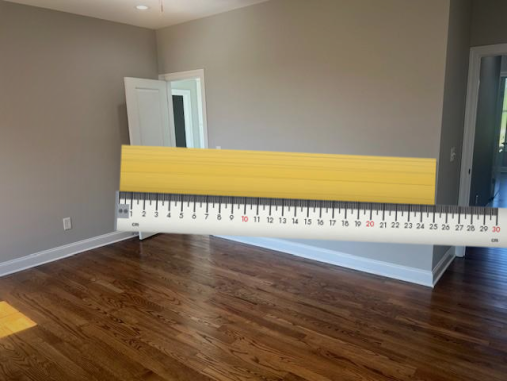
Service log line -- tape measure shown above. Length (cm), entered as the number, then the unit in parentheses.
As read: 25 (cm)
